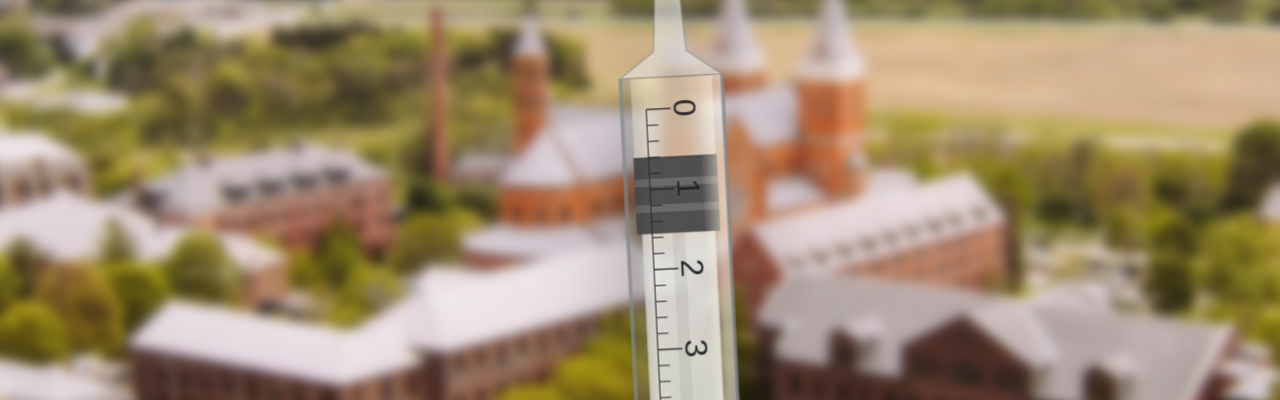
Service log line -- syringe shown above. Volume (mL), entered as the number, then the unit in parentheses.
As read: 0.6 (mL)
